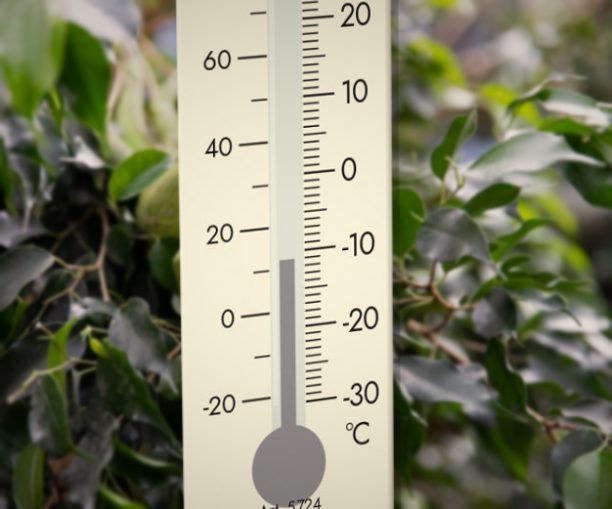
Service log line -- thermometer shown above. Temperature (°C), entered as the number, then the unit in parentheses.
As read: -11 (°C)
